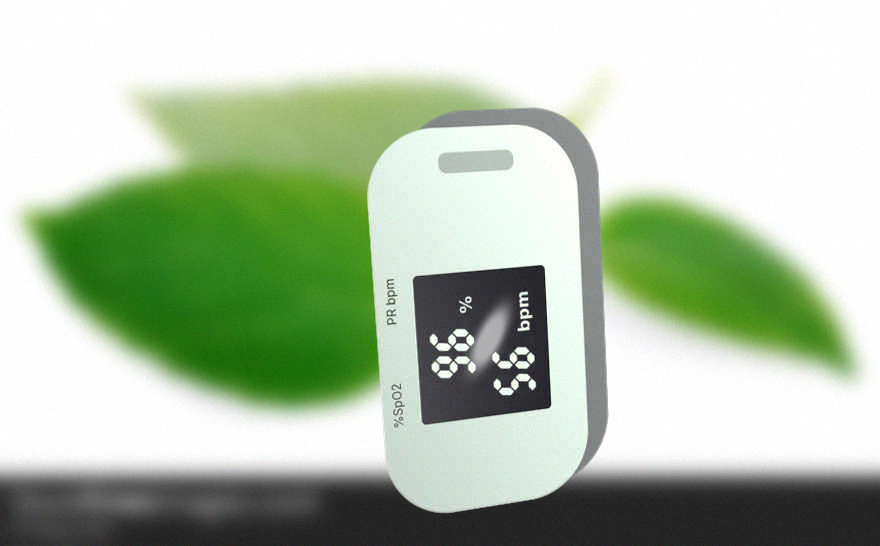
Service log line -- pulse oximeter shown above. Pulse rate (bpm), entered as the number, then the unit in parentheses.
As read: 56 (bpm)
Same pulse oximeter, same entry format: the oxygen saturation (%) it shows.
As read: 96 (%)
